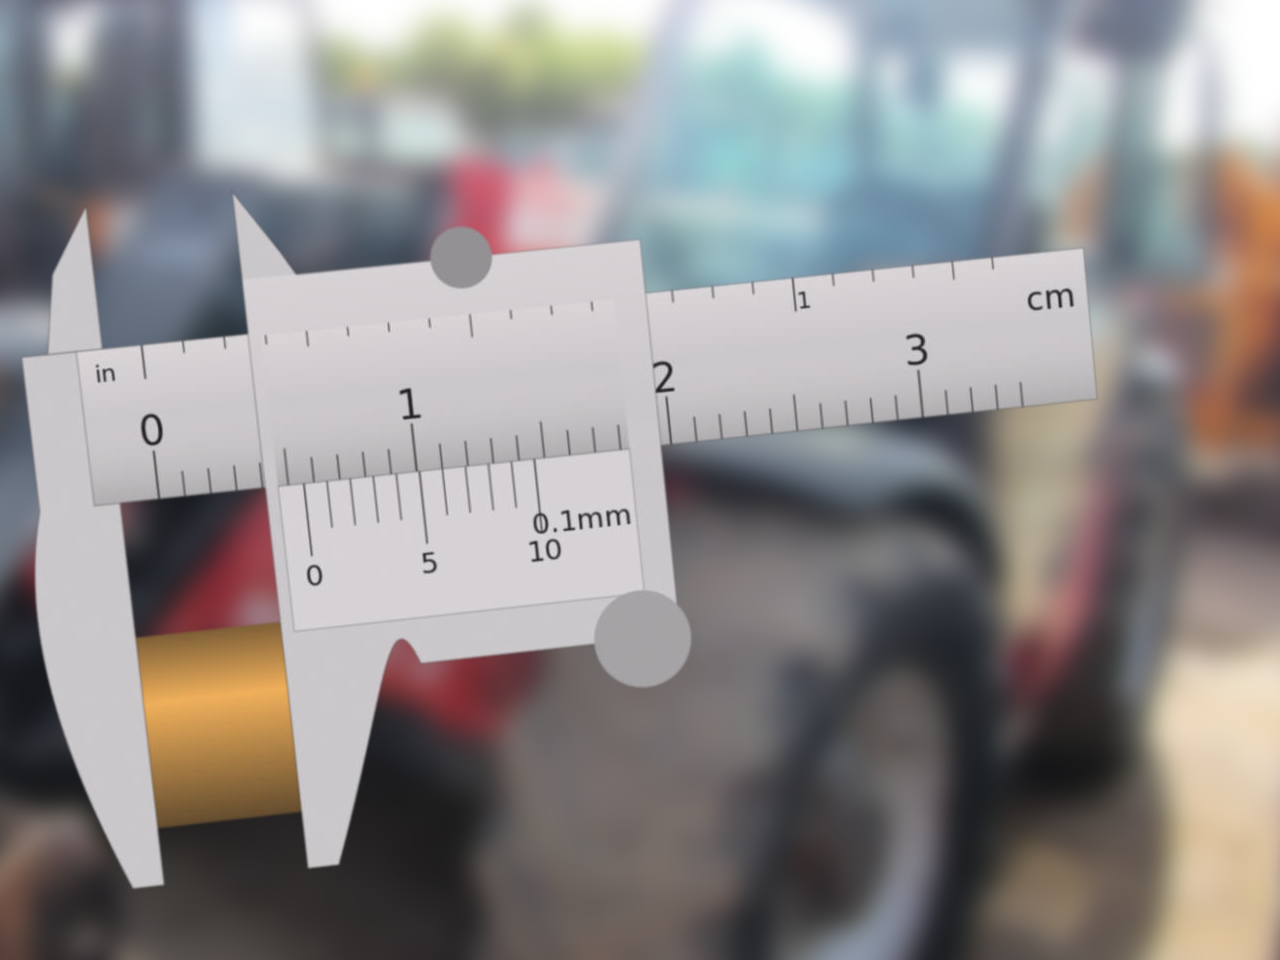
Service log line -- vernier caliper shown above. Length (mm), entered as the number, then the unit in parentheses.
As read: 5.6 (mm)
